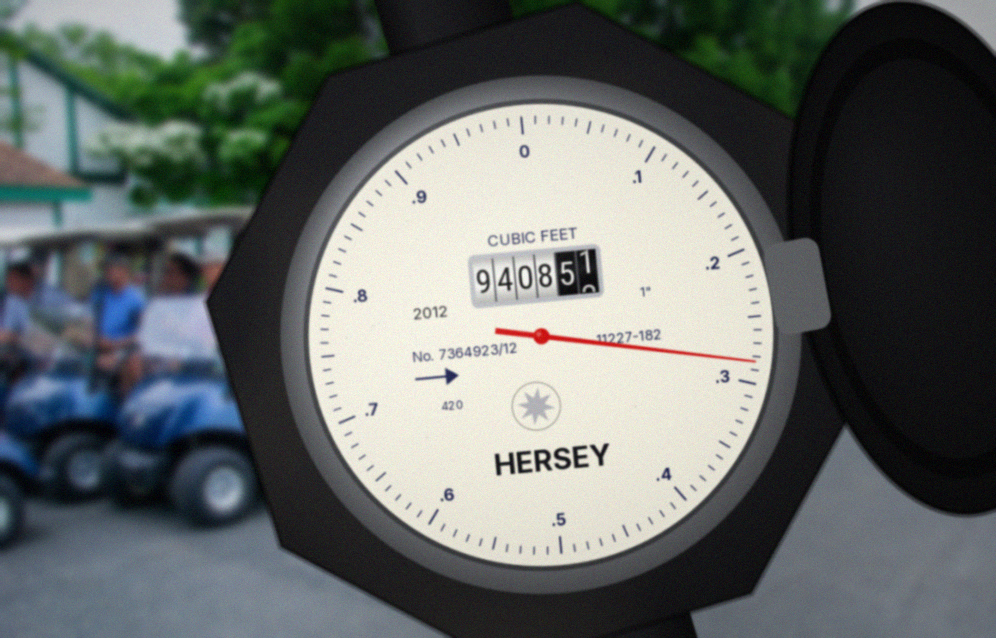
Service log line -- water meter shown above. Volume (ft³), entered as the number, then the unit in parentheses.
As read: 940851.28 (ft³)
